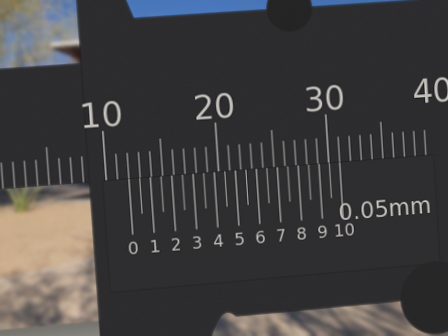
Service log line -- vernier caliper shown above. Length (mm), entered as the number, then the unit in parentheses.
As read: 12.0 (mm)
